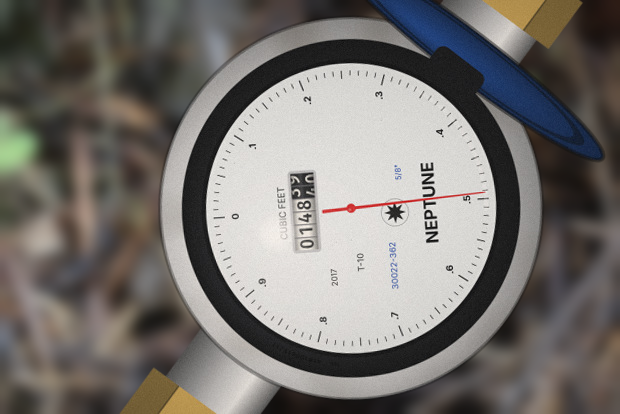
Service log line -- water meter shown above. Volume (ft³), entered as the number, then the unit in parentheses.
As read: 14839.49 (ft³)
